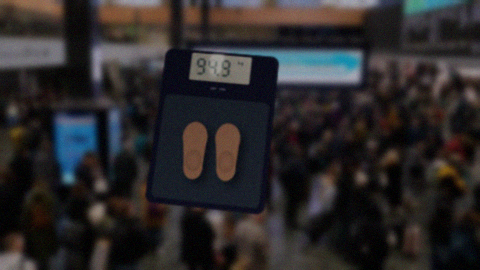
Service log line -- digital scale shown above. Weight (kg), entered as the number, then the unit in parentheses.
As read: 94.9 (kg)
